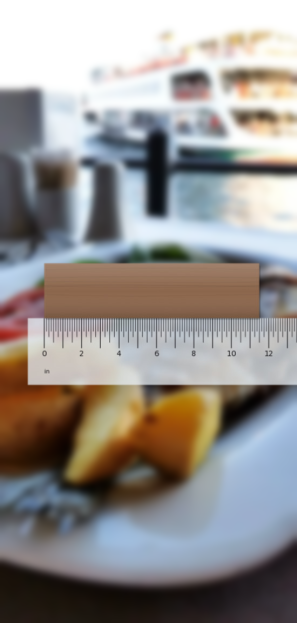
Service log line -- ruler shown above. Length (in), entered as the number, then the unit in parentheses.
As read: 11.5 (in)
